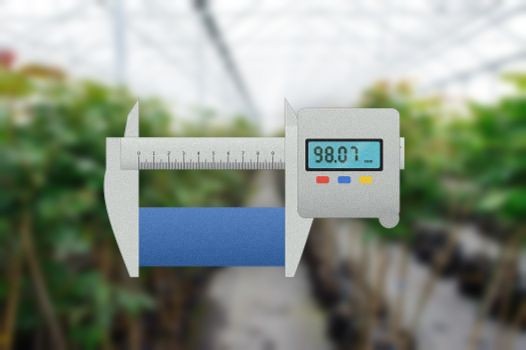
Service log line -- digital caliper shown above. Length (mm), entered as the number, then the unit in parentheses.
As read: 98.07 (mm)
